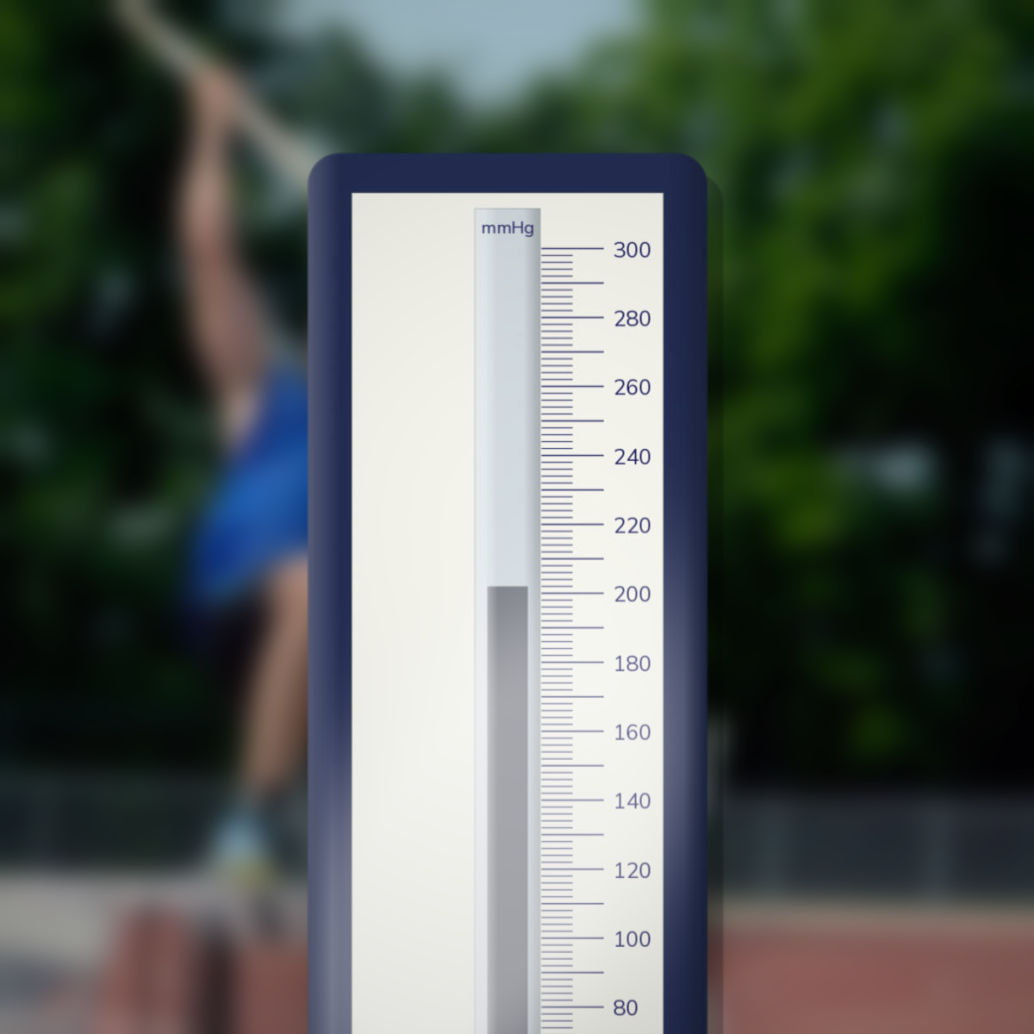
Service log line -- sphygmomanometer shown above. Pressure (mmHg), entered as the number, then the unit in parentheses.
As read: 202 (mmHg)
